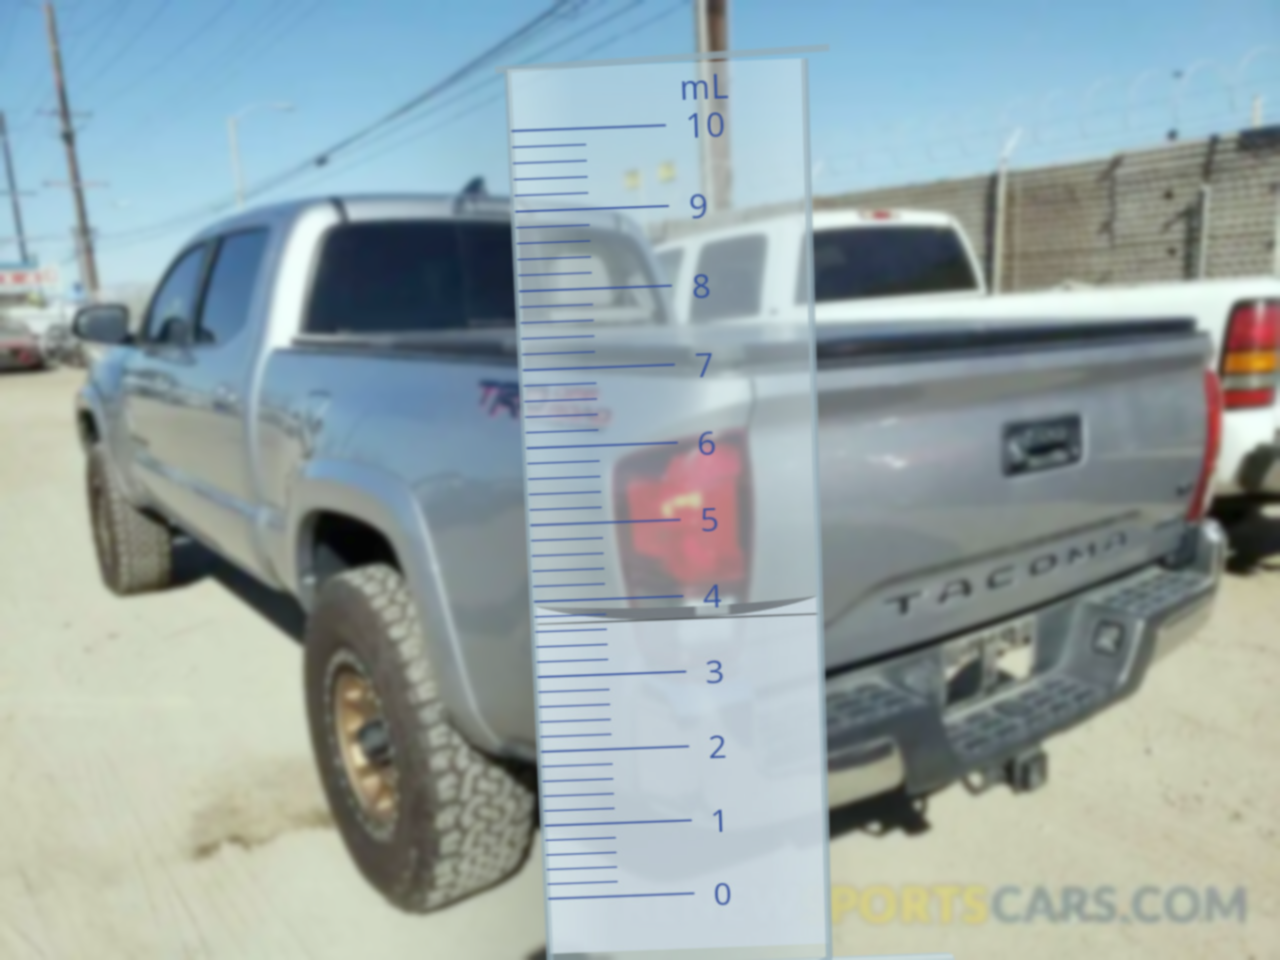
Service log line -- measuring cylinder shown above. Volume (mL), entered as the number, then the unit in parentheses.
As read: 3.7 (mL)
